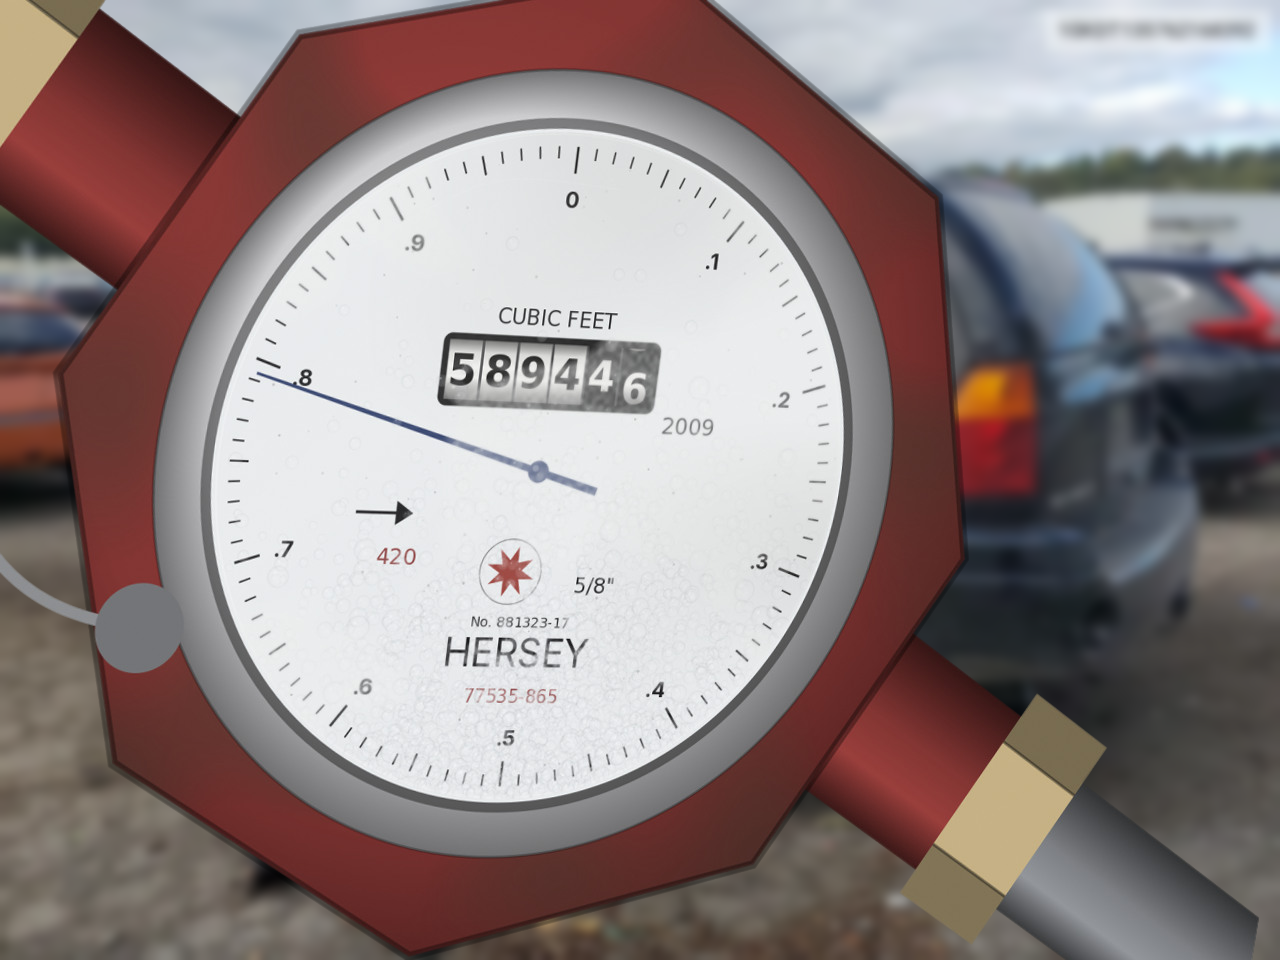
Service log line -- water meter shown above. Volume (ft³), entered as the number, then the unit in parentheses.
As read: 589445.79 (ft³)
